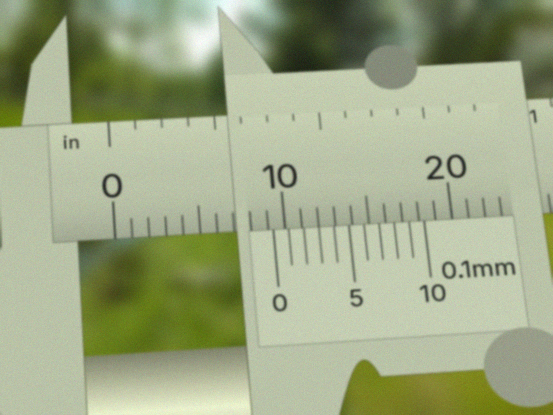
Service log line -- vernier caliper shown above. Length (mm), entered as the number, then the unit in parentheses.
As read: 9.3 (mm)
